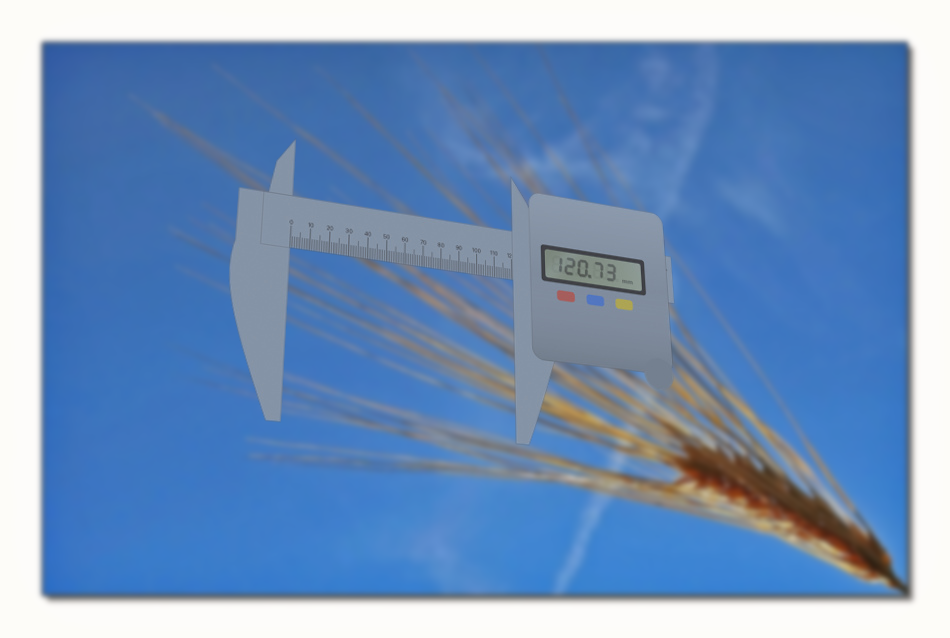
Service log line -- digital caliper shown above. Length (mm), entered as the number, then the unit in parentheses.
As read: 120.73 (mm)
